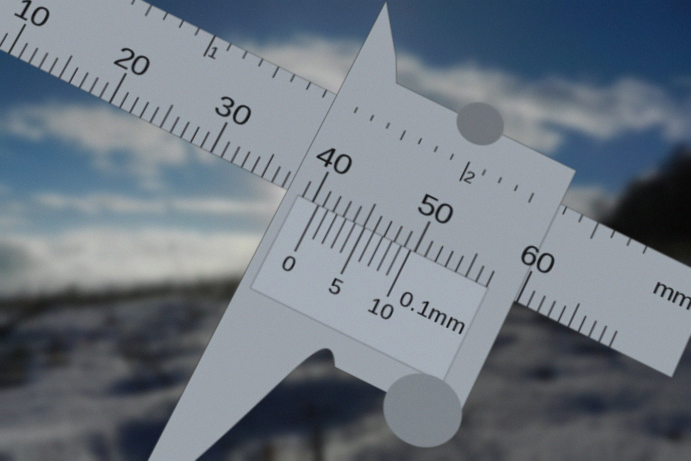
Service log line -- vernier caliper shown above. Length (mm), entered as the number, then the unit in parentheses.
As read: 40.6 (mm)
